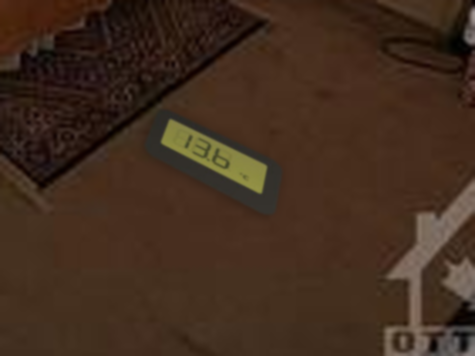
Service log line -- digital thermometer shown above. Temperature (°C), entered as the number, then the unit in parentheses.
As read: 13.6 (°C)
